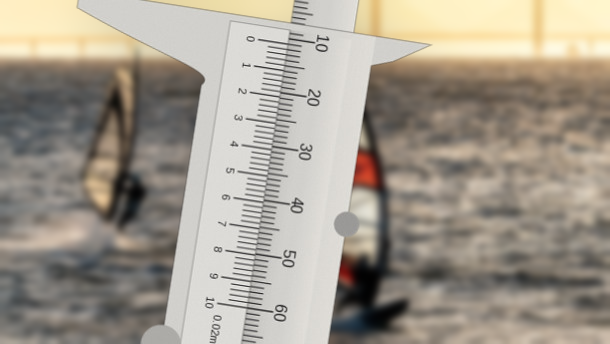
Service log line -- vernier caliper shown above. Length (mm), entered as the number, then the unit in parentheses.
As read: 11.0 (mm)
